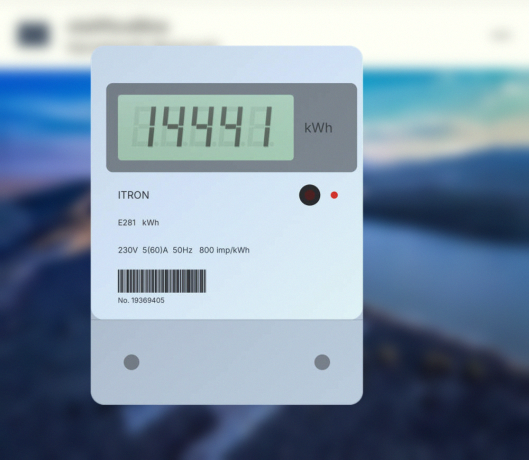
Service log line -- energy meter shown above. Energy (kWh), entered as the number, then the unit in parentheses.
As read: 14441 (kWh)
